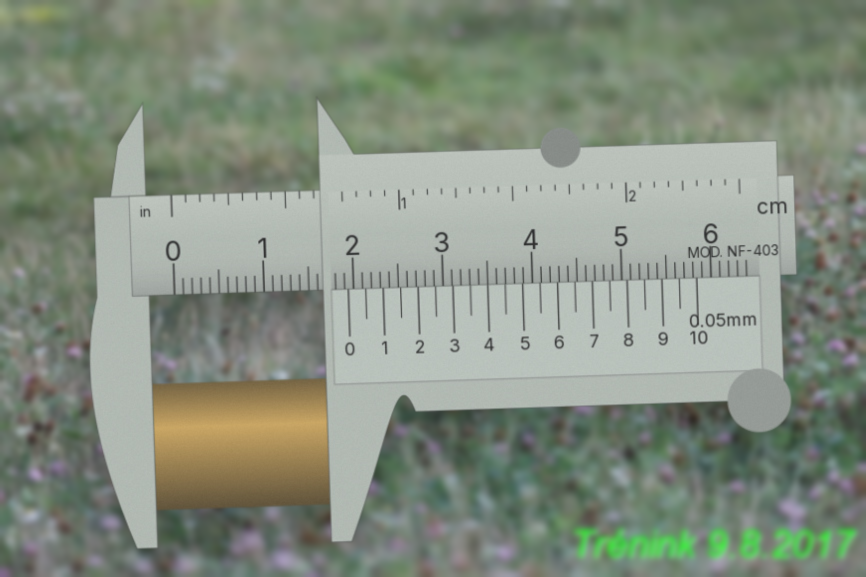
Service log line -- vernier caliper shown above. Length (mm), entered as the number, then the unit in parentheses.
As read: 19.4 (mm)
